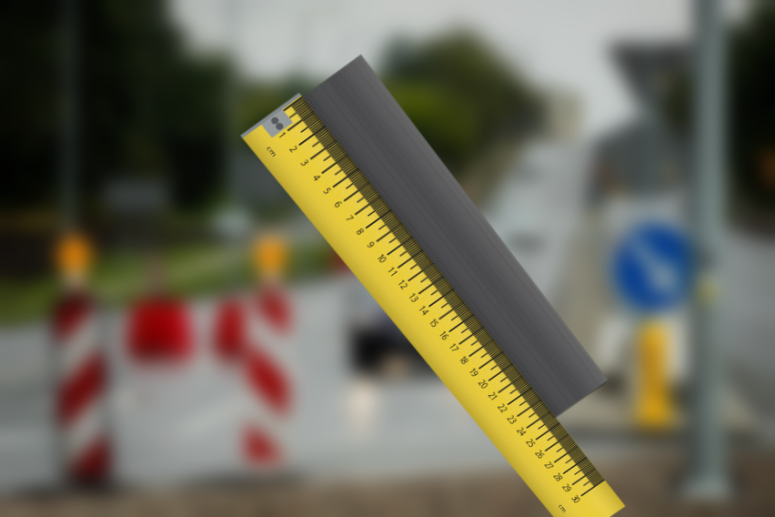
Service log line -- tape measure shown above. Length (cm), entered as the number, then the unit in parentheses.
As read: 24.5 (cm)
